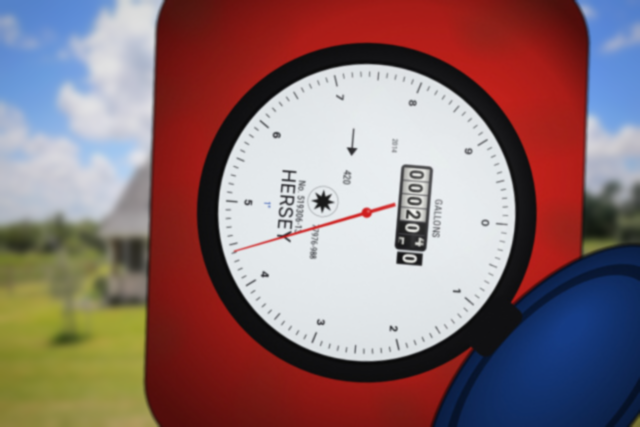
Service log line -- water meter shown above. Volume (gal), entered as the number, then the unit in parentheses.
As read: 2044.4 (gal)
